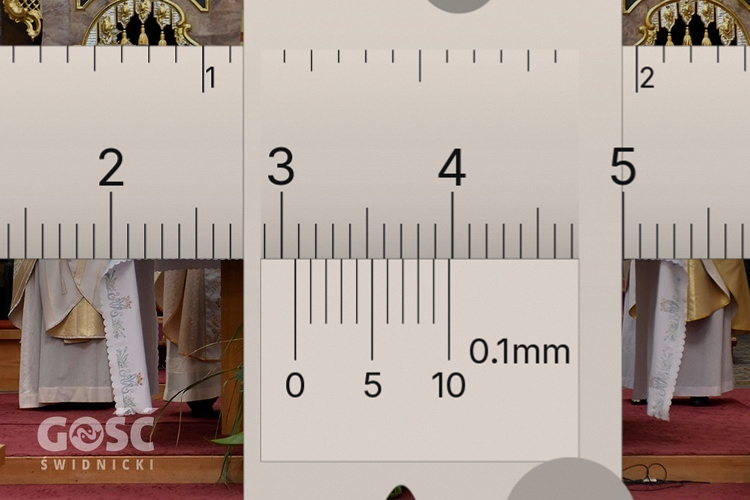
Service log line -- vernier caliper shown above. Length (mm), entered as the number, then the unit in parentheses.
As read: 30.8 (mm)
